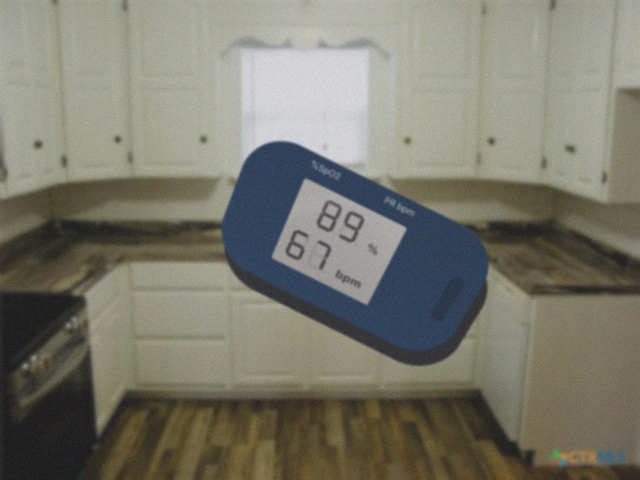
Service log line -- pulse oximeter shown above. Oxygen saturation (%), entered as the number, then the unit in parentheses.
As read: 89 (%)
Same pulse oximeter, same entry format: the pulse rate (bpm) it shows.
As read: 67 (bpm)
